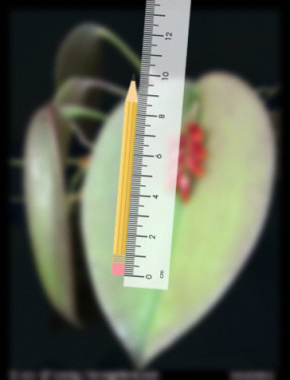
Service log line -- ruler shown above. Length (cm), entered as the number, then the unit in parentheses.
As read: 10 (cm)
